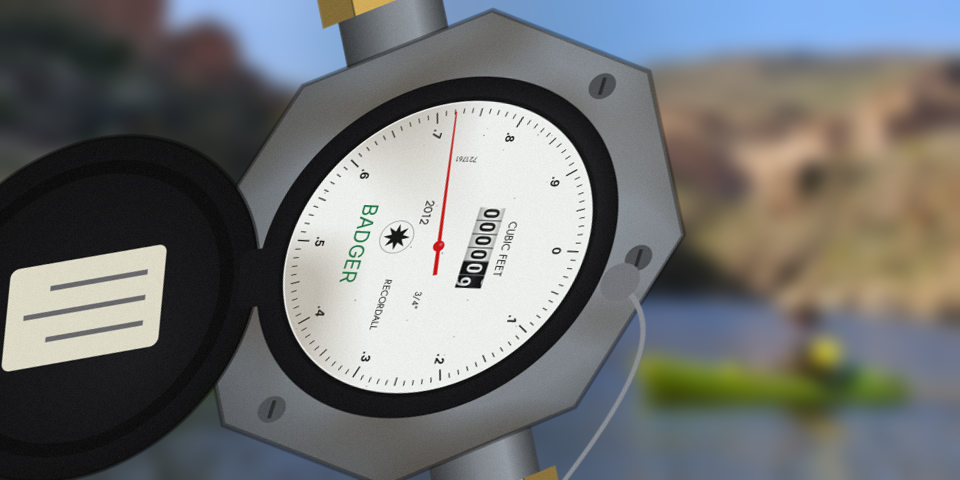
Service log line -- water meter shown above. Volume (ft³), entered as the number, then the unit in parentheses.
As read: 8.72 (ft³)
